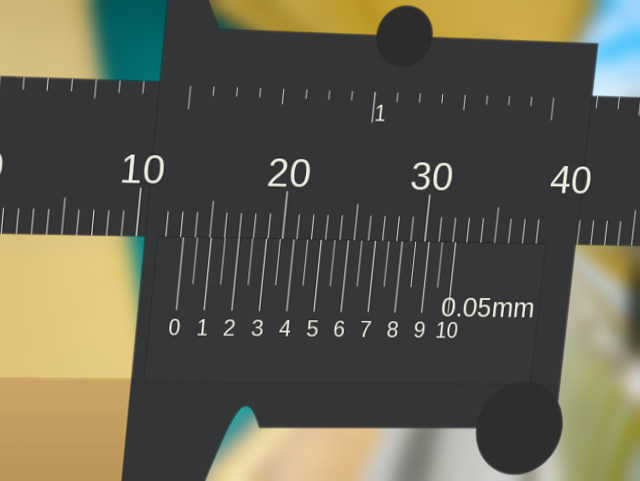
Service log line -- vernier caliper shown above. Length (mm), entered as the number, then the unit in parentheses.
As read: 13.2 (mm)
